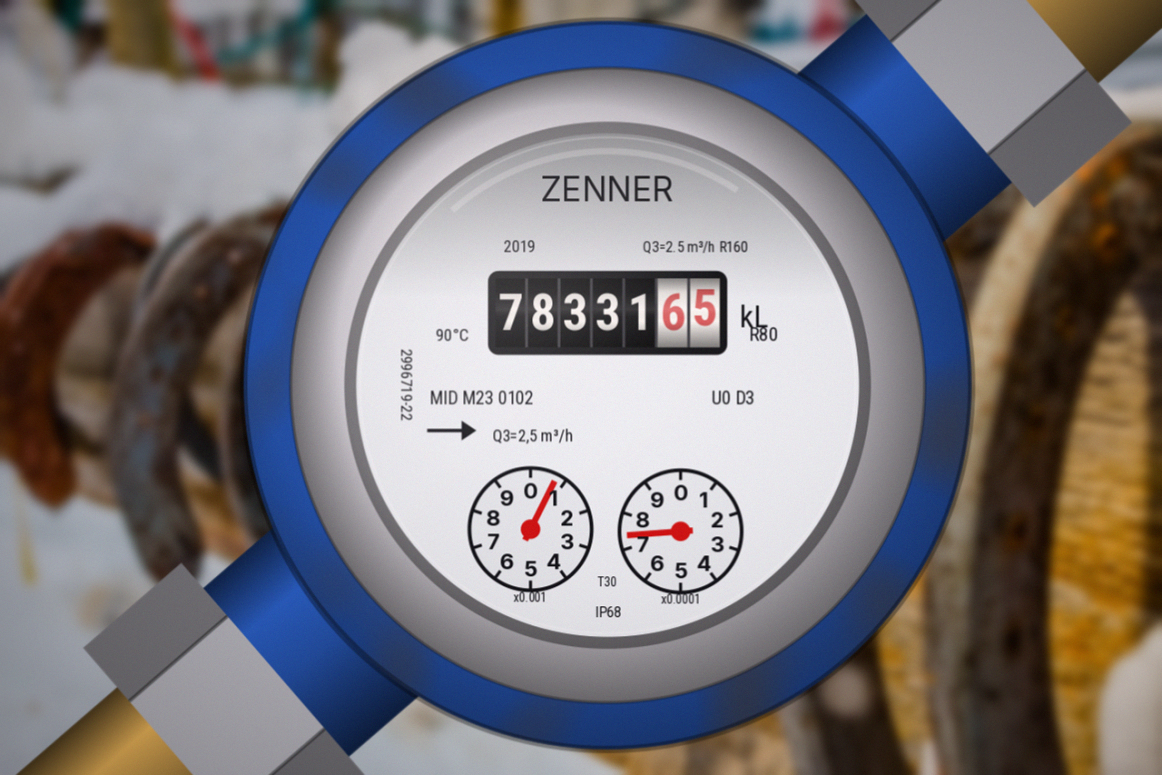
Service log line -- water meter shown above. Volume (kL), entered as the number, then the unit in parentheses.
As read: 78331.6507 (kL)
